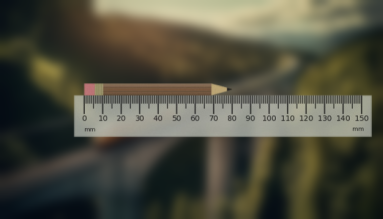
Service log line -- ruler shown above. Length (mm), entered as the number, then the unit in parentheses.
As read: 80 (mm)
